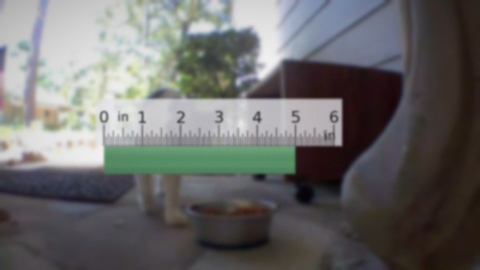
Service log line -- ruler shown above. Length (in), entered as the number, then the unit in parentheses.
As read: 5 (in)
